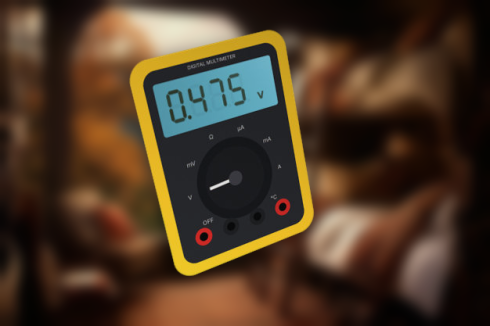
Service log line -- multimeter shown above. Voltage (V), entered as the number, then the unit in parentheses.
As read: 0.475 (V)
